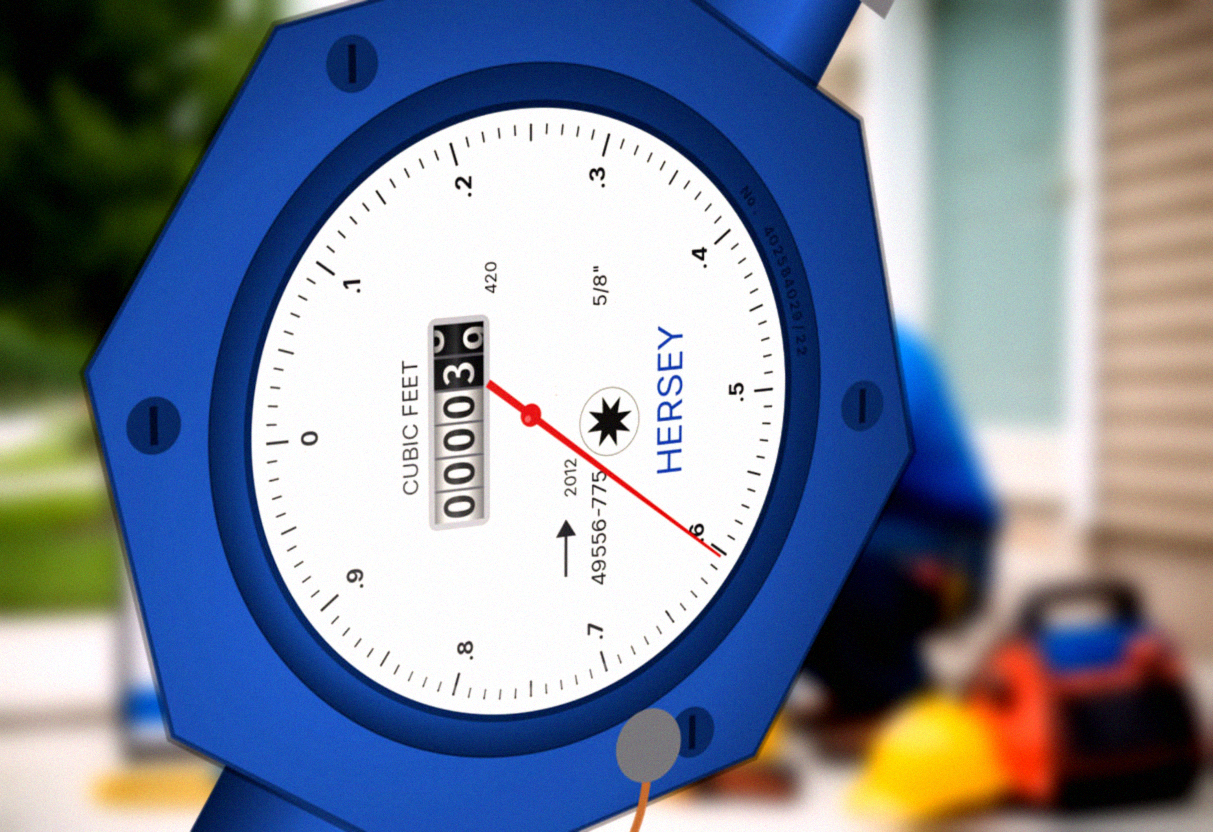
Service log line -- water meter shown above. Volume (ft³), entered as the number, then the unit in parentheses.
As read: 38.60 (ft³)
